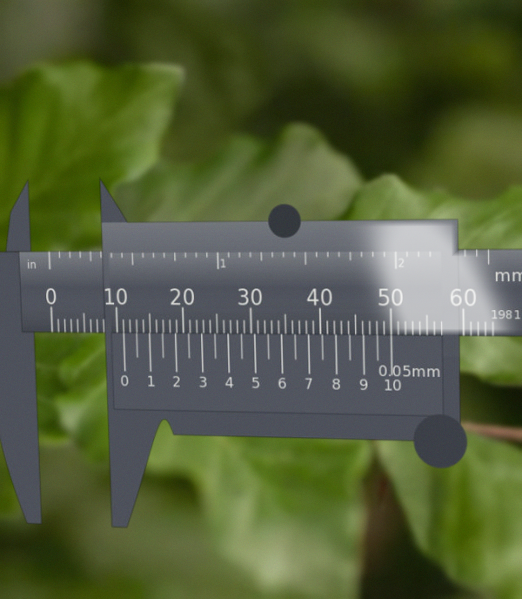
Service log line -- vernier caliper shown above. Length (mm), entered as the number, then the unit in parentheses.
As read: 11.0 (mm)
